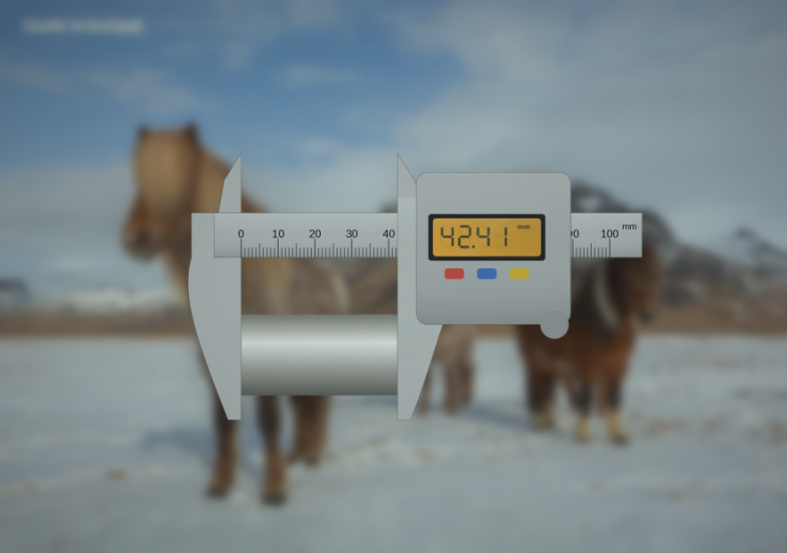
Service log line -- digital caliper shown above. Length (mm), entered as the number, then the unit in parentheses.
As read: 42.41 (mm)
